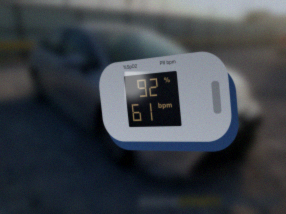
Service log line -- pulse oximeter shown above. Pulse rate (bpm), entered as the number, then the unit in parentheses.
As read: 61 (bpm)
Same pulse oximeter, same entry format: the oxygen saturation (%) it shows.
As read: 92 (%)
